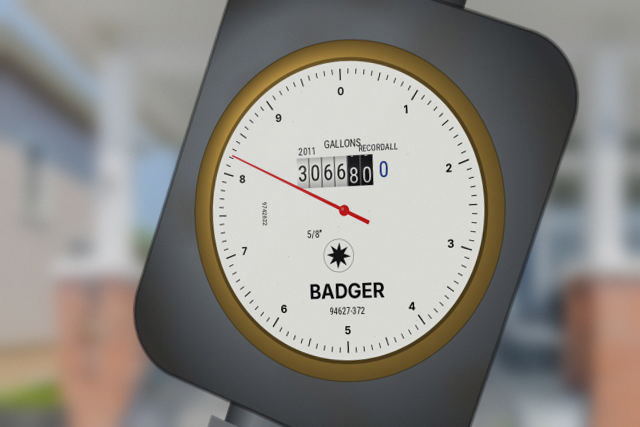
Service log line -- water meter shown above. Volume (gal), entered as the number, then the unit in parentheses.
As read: 3066798.2 (gal)
